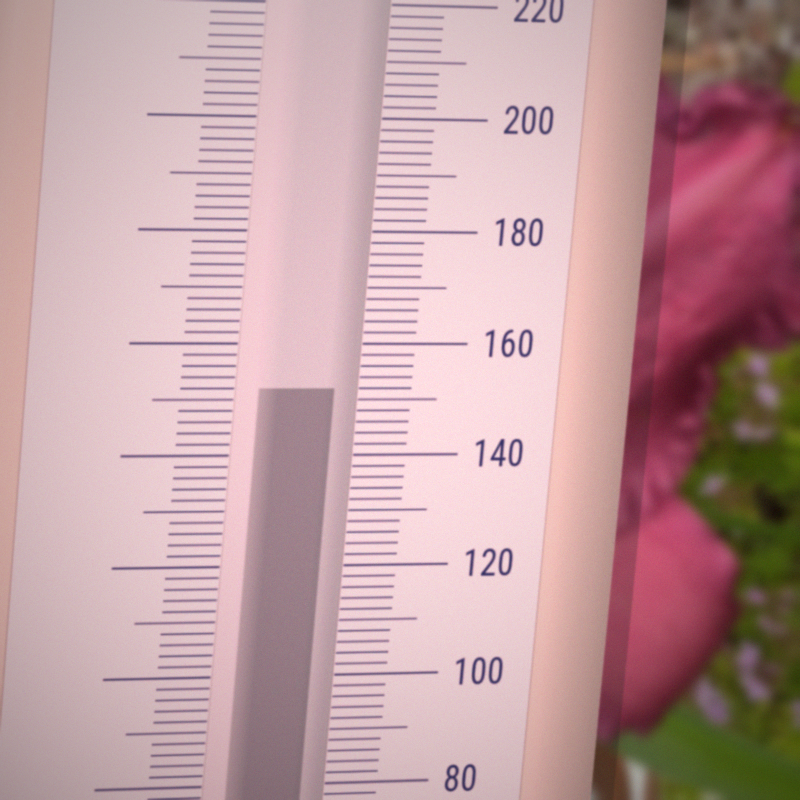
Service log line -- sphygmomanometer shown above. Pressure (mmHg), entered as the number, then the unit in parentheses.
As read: 152 (mmHg)
